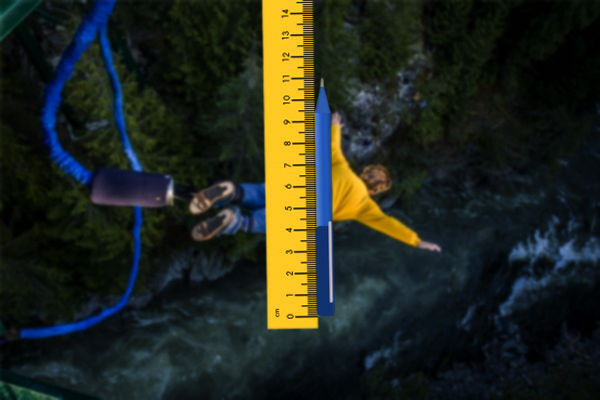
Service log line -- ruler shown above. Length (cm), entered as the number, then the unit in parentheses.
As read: 11 (cm)
